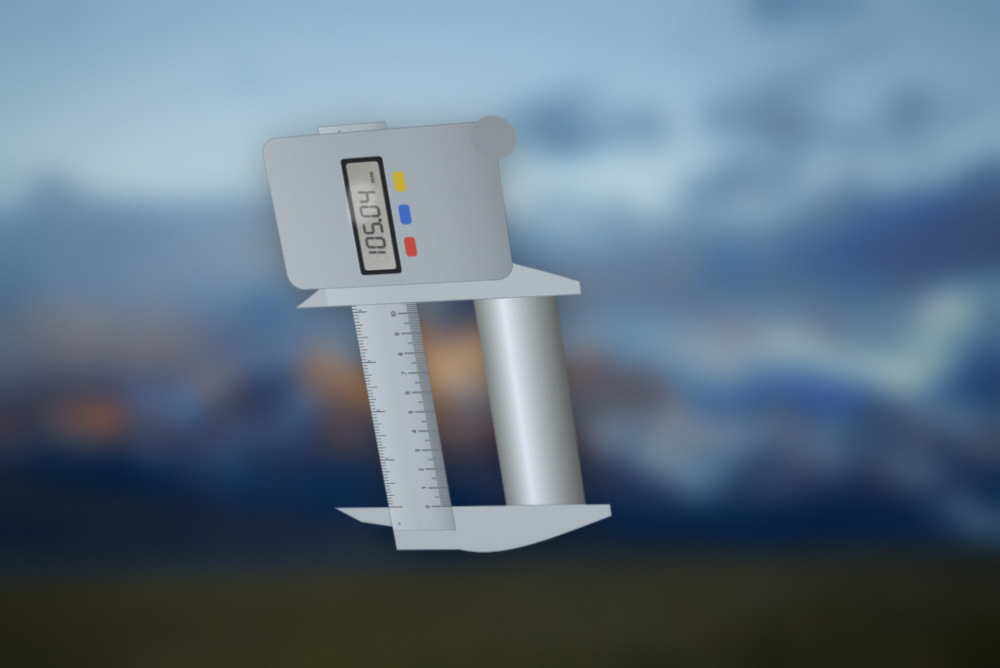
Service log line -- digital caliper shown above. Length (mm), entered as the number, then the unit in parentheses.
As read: 105.04 (mm)
